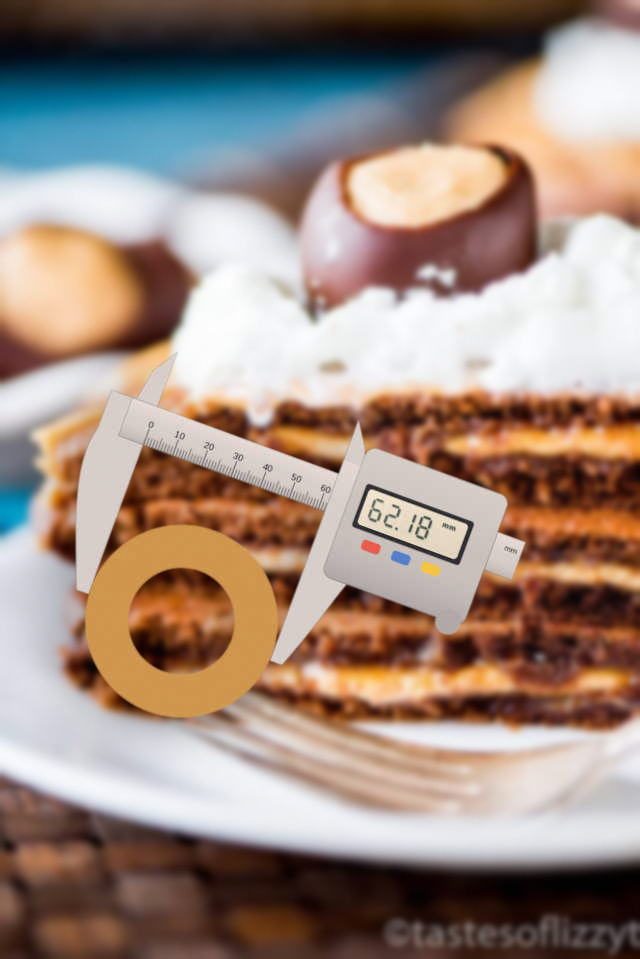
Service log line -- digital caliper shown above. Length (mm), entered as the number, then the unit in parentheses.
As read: 62.18 (mm)
